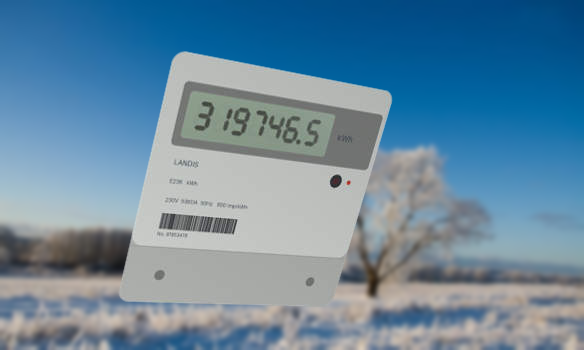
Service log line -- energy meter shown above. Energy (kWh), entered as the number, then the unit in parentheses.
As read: 319746.5 (kWh)
